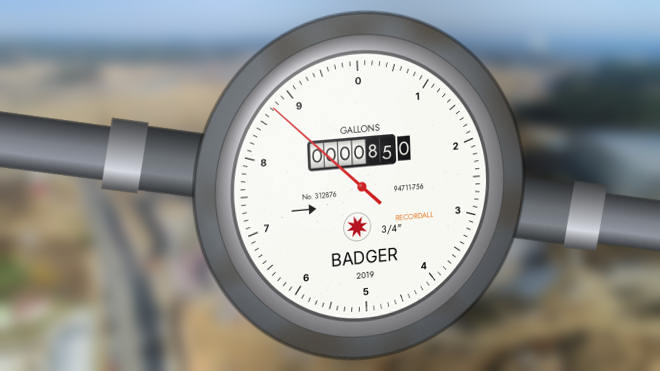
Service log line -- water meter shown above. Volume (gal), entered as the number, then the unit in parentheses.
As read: 848.7 (gal)
